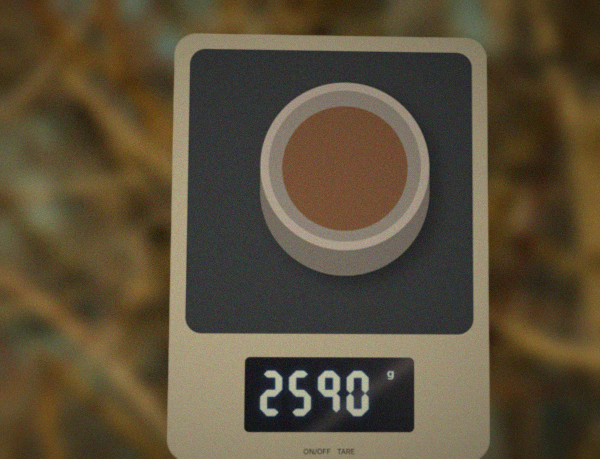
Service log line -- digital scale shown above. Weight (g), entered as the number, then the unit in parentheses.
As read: 2590 (g)
